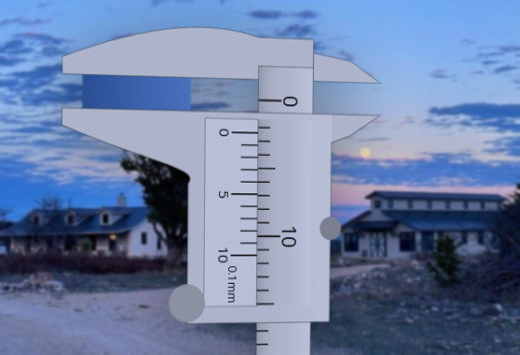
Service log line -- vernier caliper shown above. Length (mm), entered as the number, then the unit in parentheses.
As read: 2.4 (mm)
